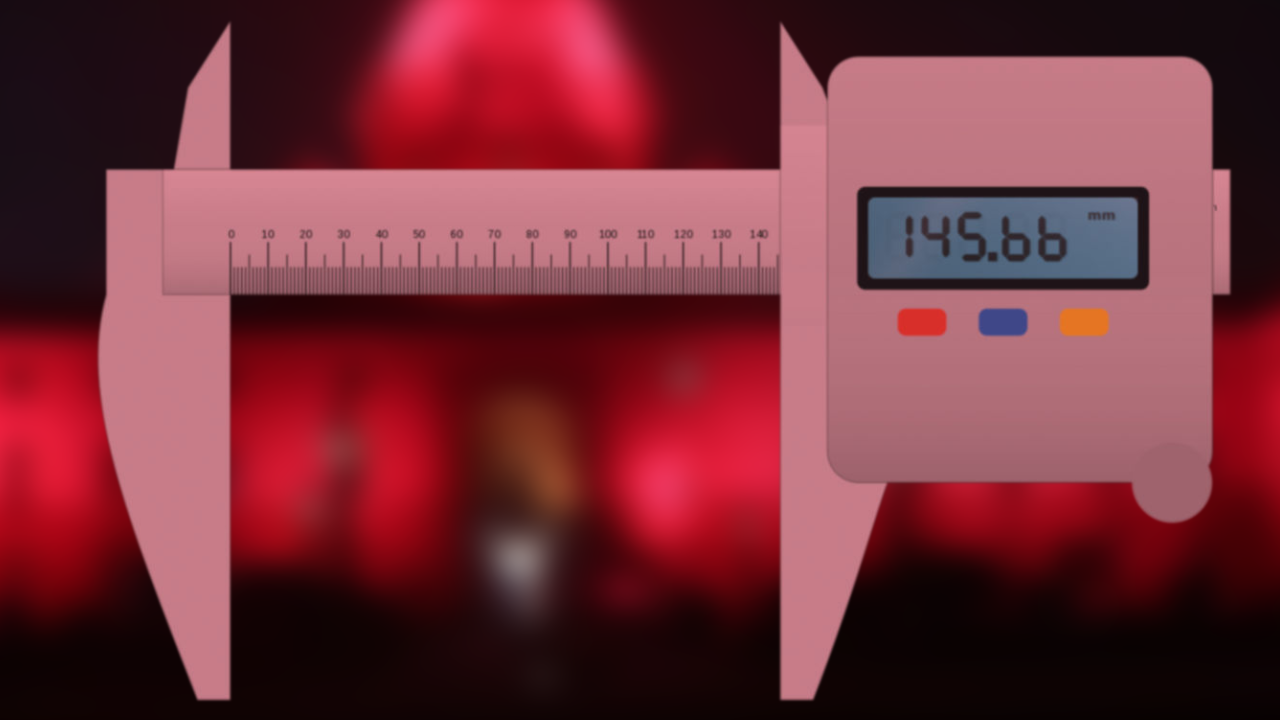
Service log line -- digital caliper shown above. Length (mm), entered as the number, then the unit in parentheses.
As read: 145.66 (mm)
